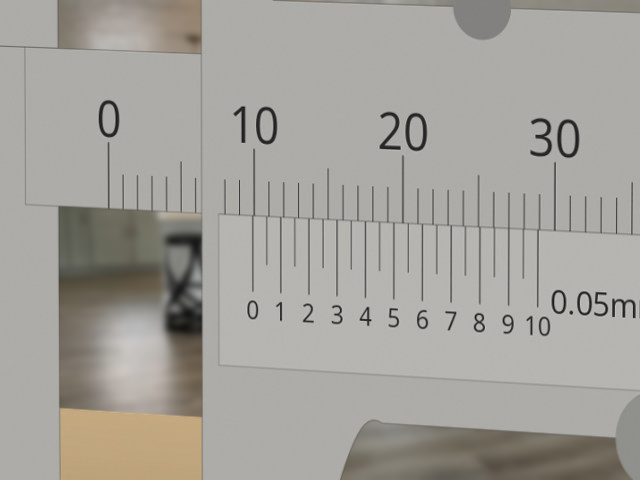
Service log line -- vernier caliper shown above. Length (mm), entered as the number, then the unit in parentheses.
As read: 9.9 (mm)
